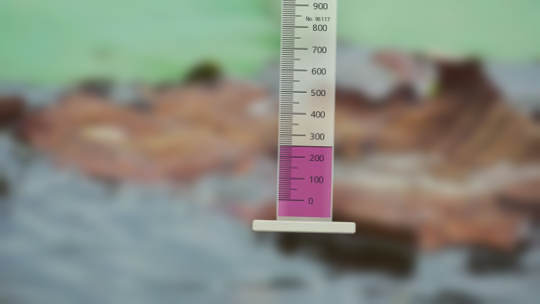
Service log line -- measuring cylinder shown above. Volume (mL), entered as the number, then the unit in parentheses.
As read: 250 (mL)
